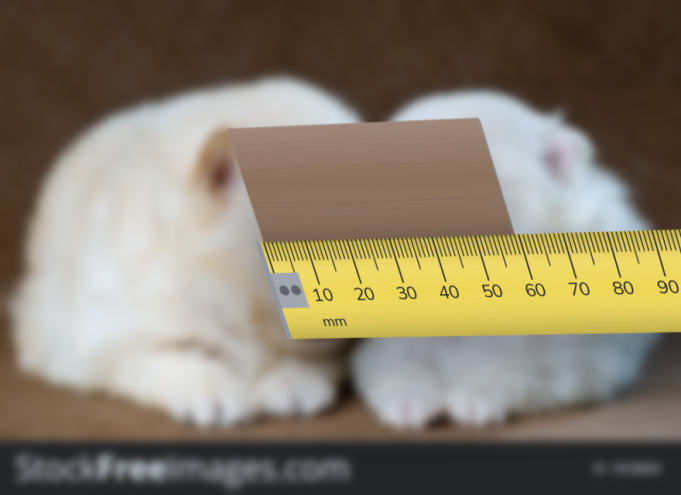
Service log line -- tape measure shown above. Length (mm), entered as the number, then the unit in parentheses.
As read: 59 (mm)
